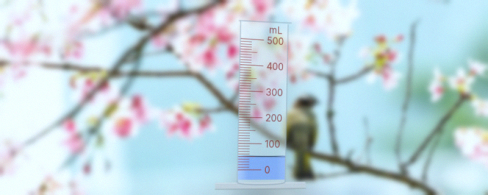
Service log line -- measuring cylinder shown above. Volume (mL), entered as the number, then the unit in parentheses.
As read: 50 (mL)
